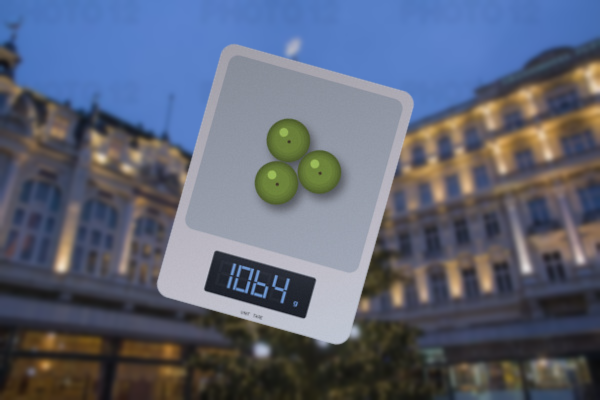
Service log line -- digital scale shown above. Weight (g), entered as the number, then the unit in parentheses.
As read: 1064 (g)
